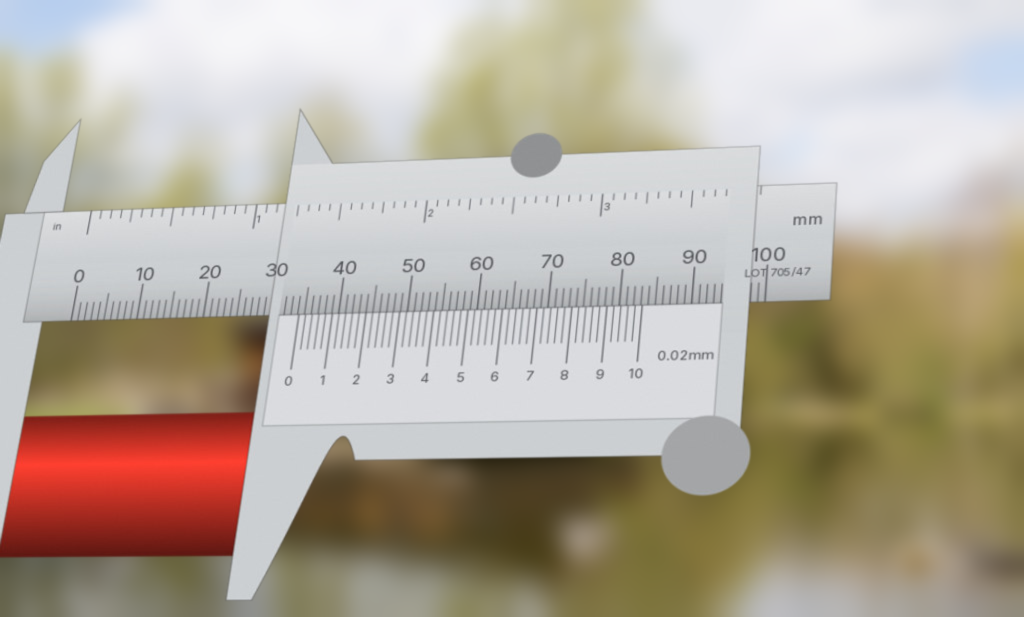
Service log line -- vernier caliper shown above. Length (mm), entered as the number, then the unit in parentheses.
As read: 34.2 (mm)
